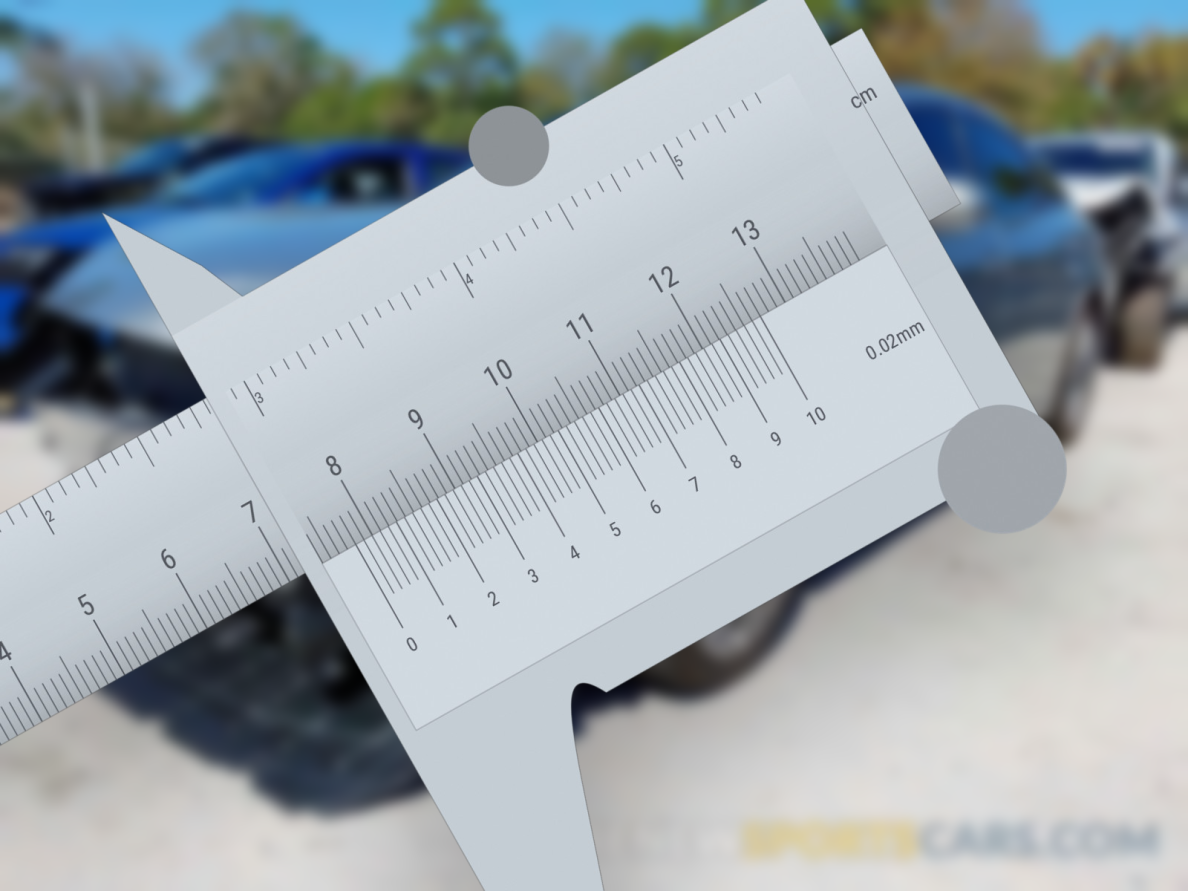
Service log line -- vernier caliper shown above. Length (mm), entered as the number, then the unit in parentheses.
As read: 78.0 (mm)
